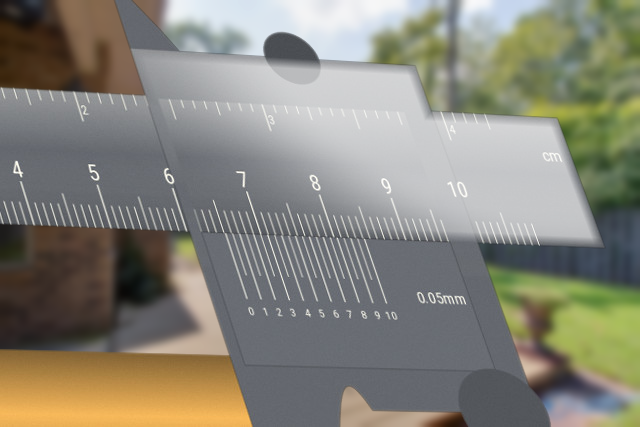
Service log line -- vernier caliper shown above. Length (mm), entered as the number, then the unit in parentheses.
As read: 65.2 (mm)
